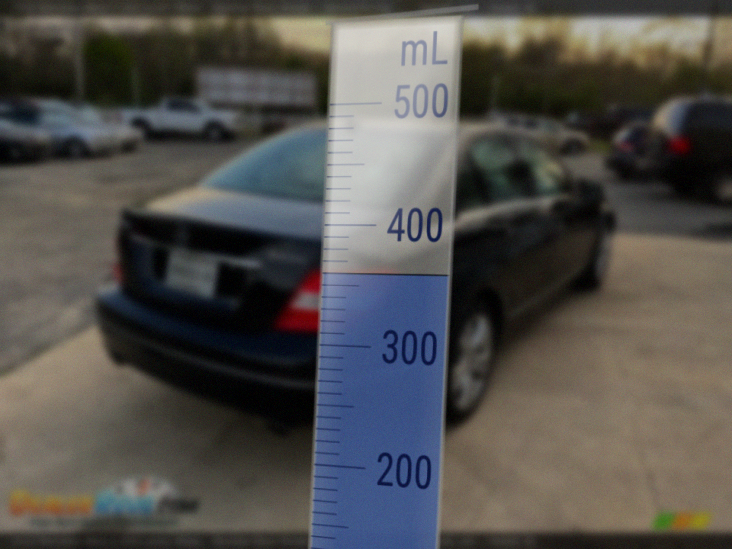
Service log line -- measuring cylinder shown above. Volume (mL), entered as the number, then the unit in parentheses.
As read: 360 (mL)
